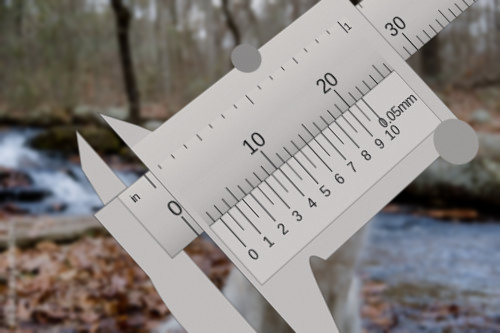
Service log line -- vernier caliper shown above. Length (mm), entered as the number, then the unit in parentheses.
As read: 2.6 (mm)
